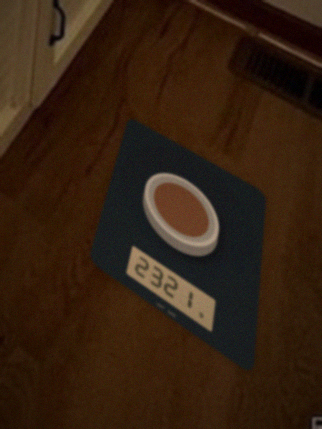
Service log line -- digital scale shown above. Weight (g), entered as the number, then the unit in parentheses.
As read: 2321 (g)
